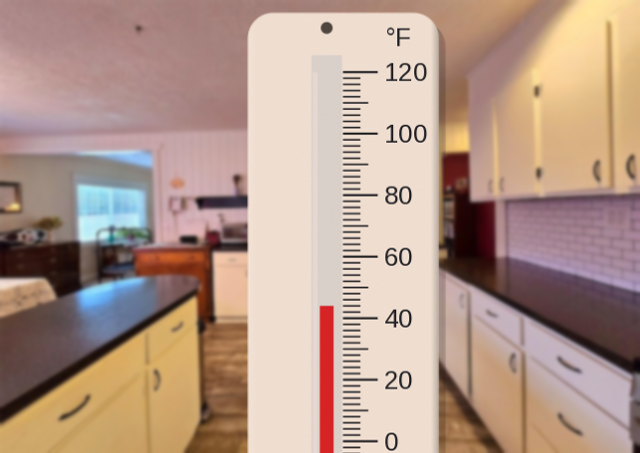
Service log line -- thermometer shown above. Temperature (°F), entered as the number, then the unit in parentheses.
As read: 44 (°F)
